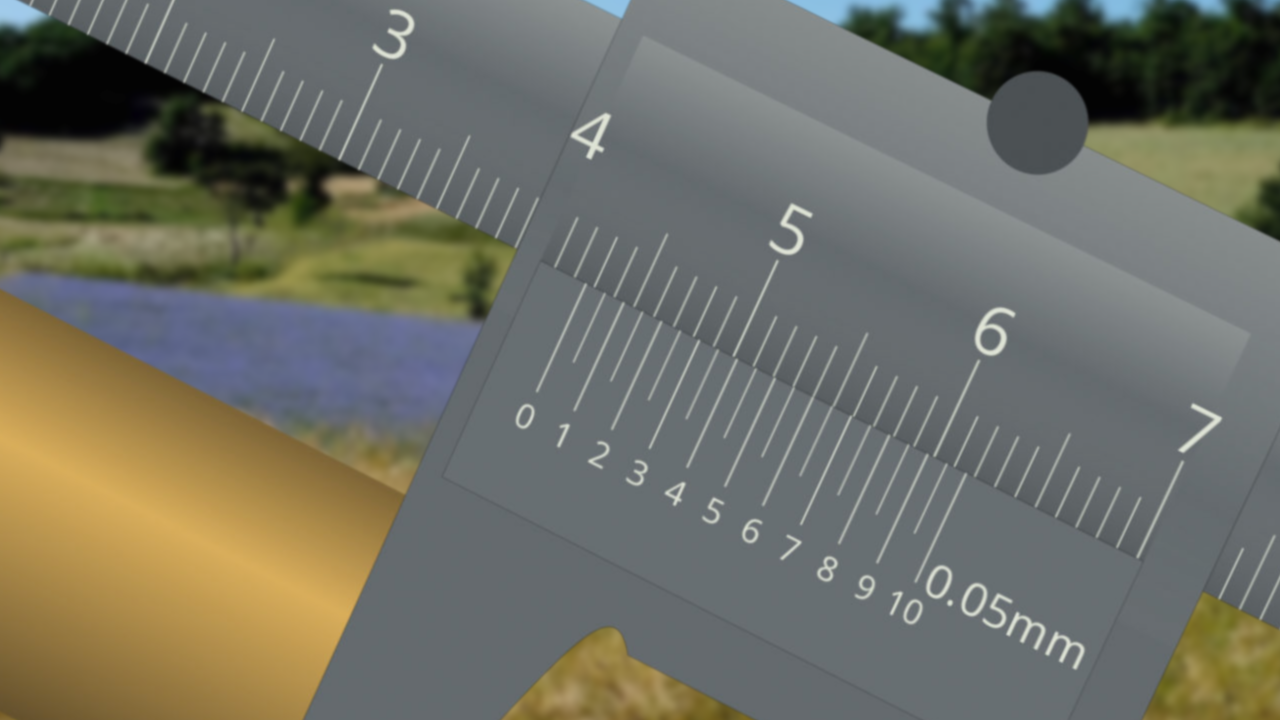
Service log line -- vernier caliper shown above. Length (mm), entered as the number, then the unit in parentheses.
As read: 42.6 (mm)
